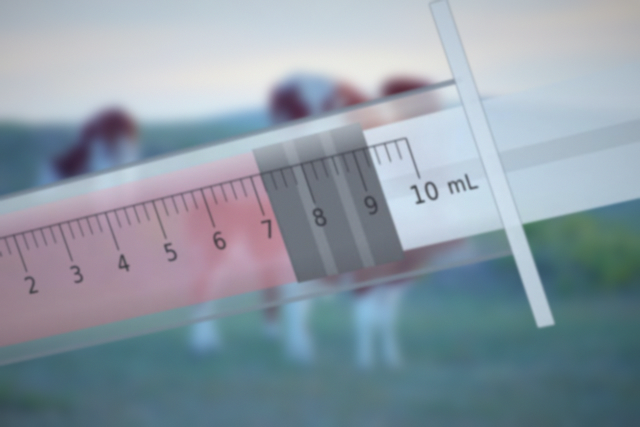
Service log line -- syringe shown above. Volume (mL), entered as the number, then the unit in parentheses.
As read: 7.2 (mL)
